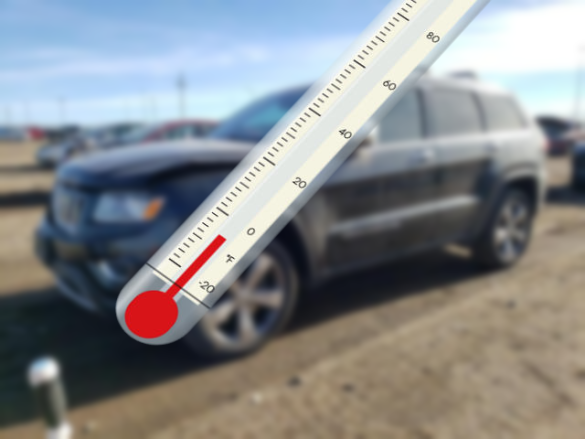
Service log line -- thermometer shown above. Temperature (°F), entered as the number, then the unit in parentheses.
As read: -6 (°F)
